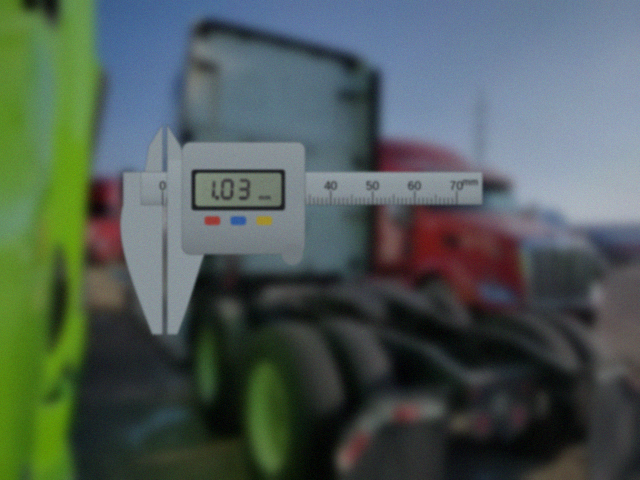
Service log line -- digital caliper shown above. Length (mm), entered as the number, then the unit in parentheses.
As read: 1.03 (mm)
